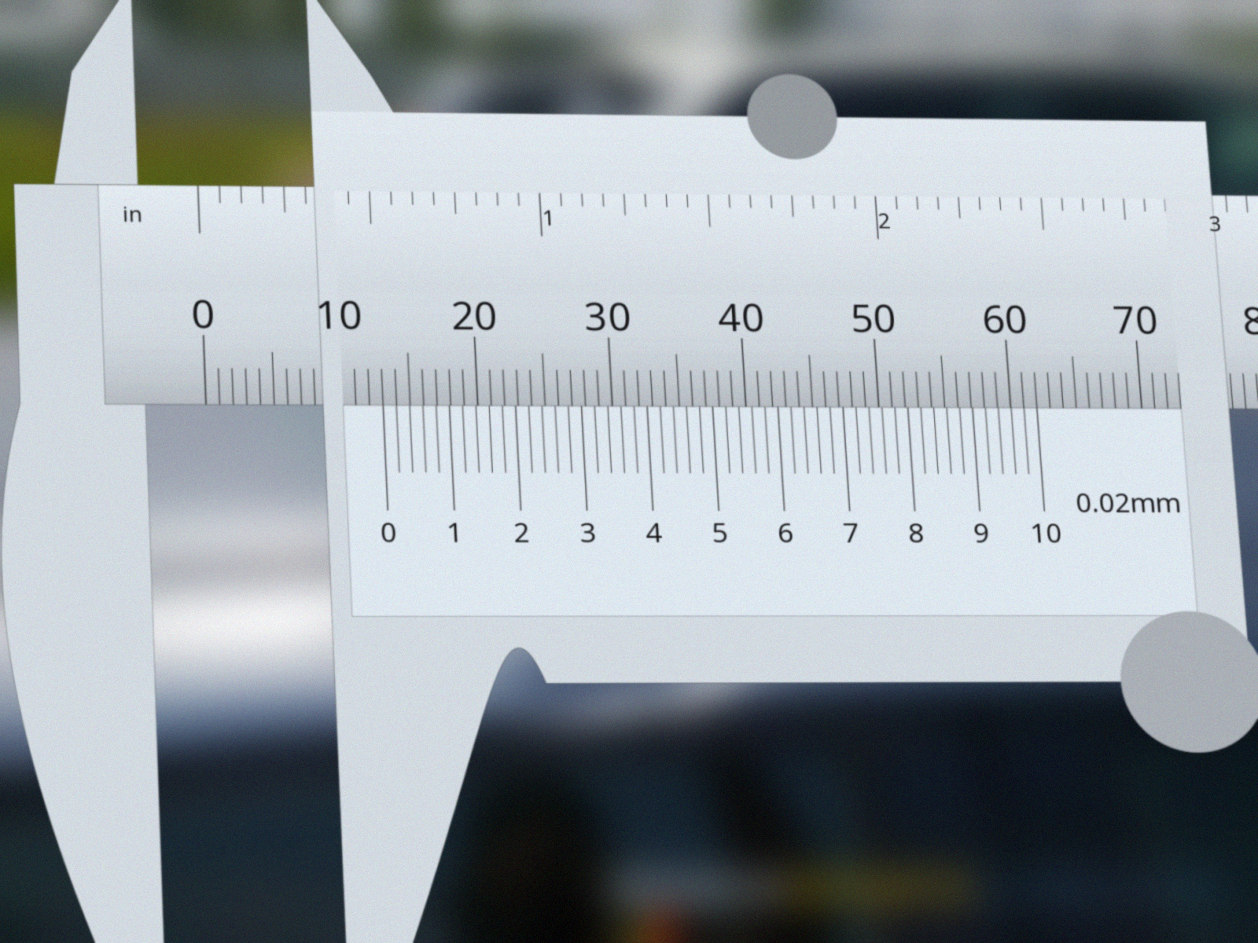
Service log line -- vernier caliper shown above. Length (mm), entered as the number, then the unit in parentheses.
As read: 13.0 (mm)
